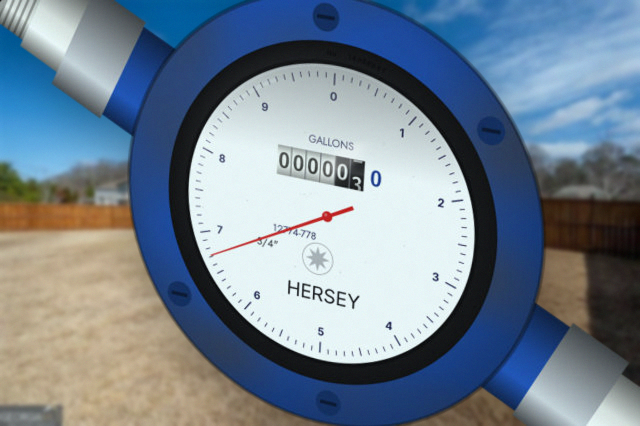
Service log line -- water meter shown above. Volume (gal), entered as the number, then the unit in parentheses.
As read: 26.7 (gal)
